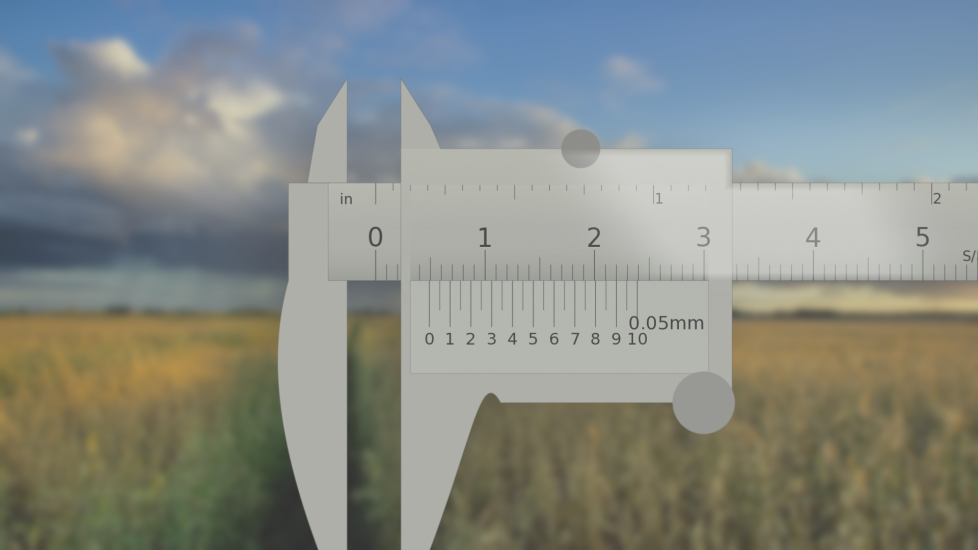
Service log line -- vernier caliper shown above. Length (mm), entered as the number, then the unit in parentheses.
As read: 4.9 (mm)
